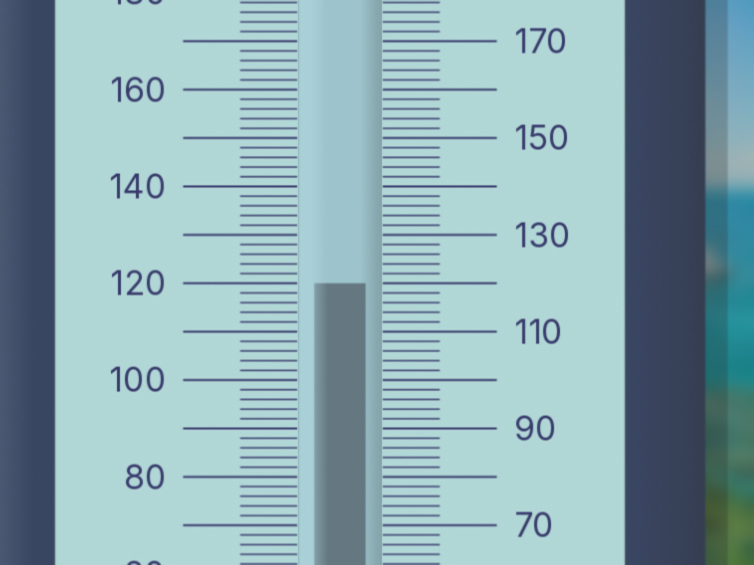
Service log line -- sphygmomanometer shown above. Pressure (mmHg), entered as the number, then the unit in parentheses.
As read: 120 (mmHg)
